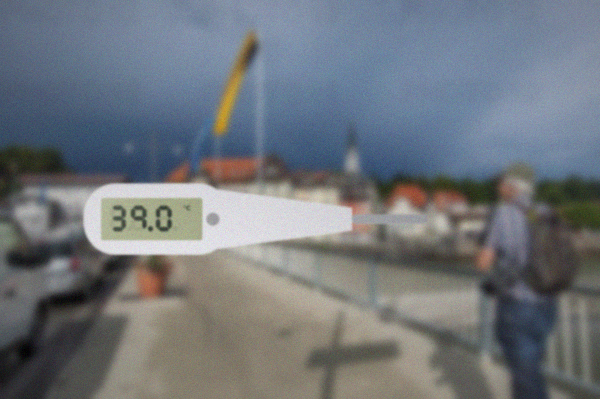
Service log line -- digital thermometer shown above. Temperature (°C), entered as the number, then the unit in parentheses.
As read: 39.0 (°C)
